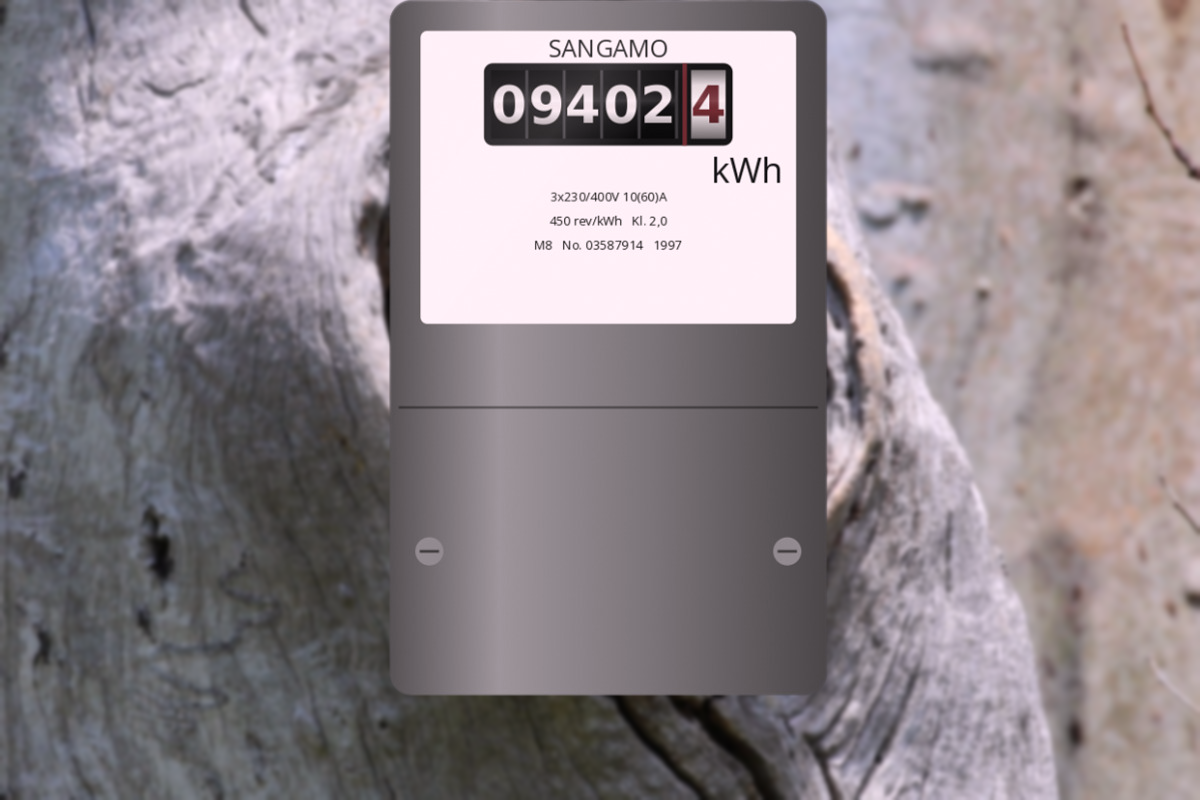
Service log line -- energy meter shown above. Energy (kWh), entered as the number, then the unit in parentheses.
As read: 9402.4 (kWh)
